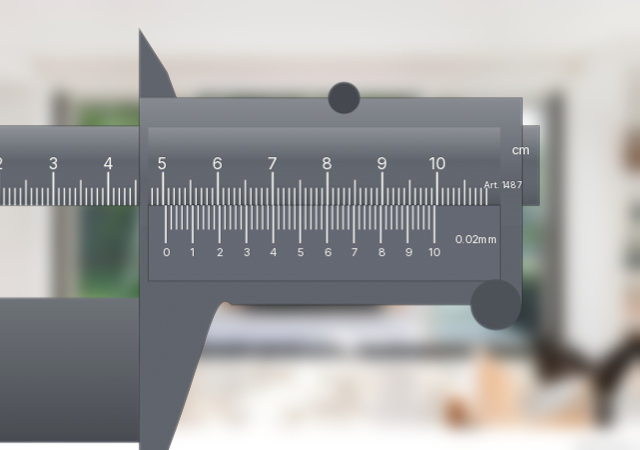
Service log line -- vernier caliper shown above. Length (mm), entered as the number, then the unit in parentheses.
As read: 50.5 (mm)
